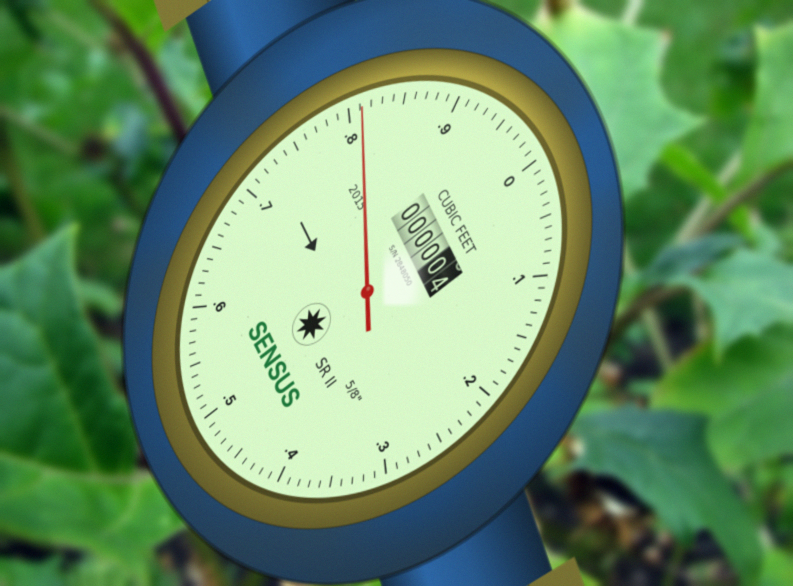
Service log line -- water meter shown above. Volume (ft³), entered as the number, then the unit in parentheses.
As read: 3.81 (ft³)
